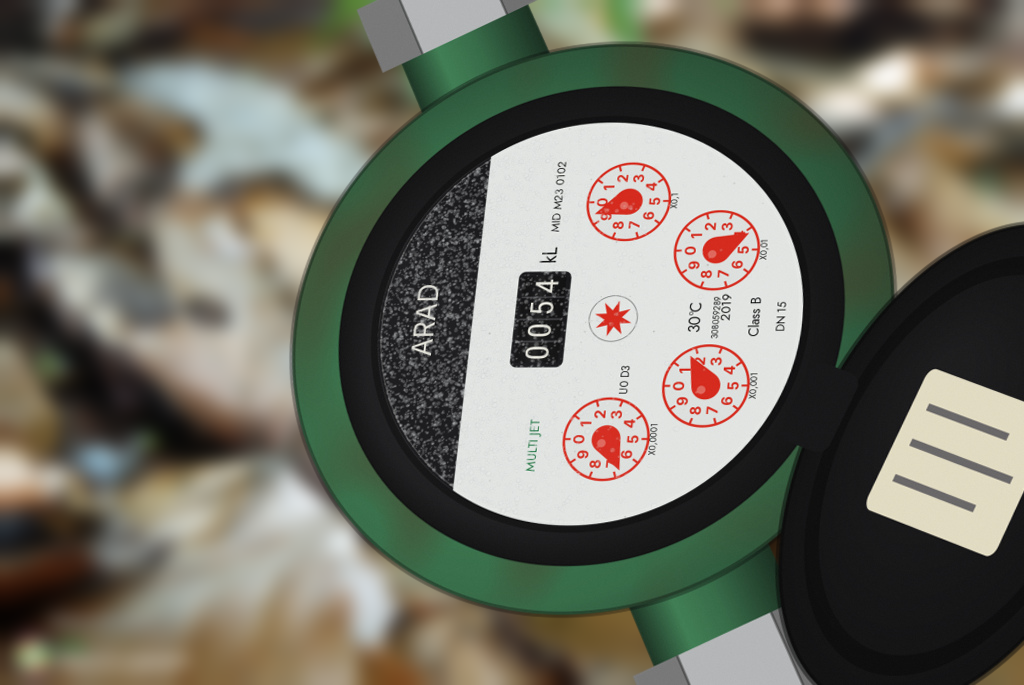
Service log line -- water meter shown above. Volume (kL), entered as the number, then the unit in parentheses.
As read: 53.9416 (kL)
